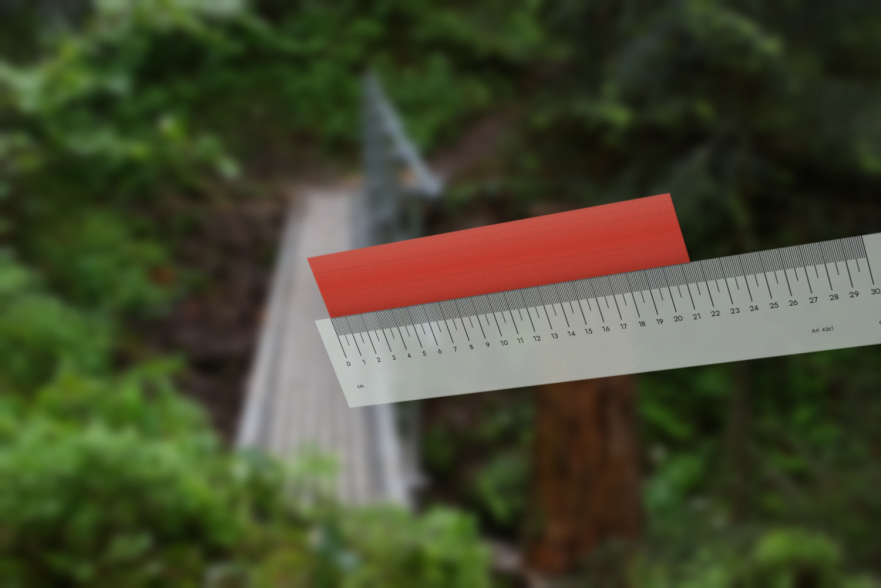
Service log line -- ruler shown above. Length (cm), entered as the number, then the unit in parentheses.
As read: 21.5 (cm)
